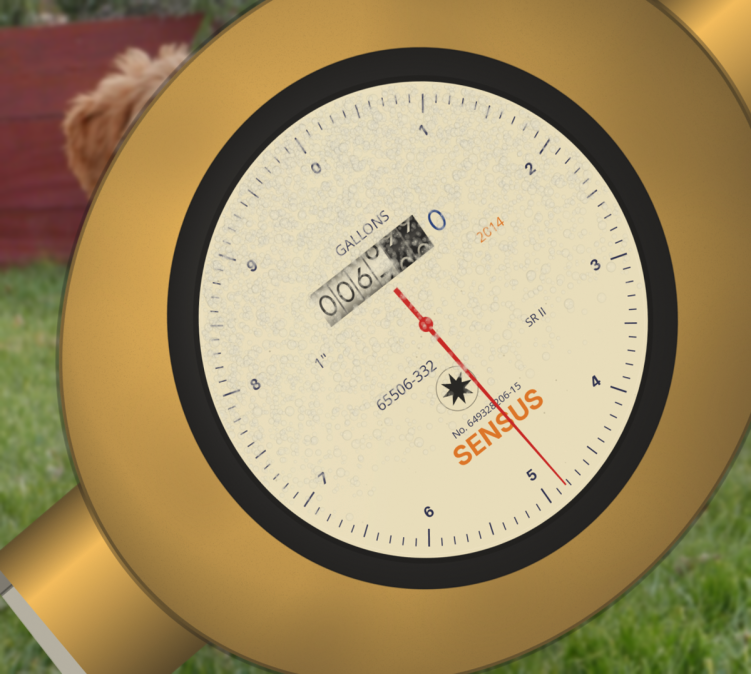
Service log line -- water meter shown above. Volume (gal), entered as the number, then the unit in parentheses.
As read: 66994.8 (gal)
